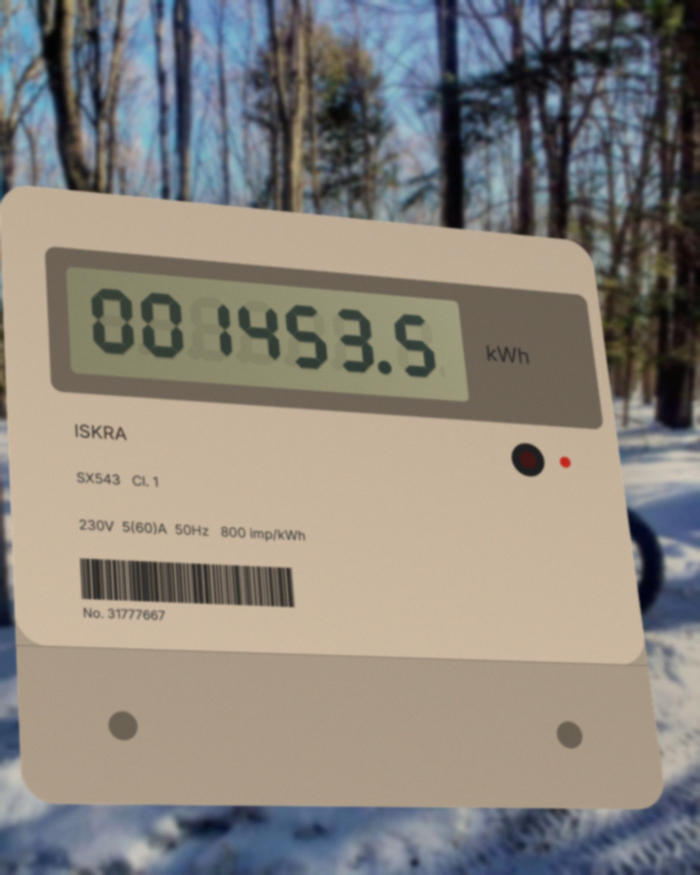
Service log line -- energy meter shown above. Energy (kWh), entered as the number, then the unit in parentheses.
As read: 1453.5 (kWh)
